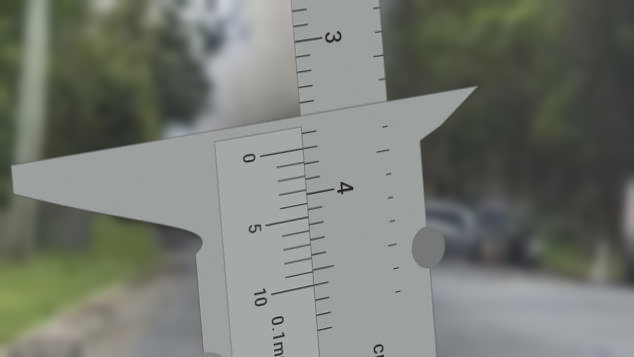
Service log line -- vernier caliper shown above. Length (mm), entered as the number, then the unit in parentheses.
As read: 37.0 (mm)
